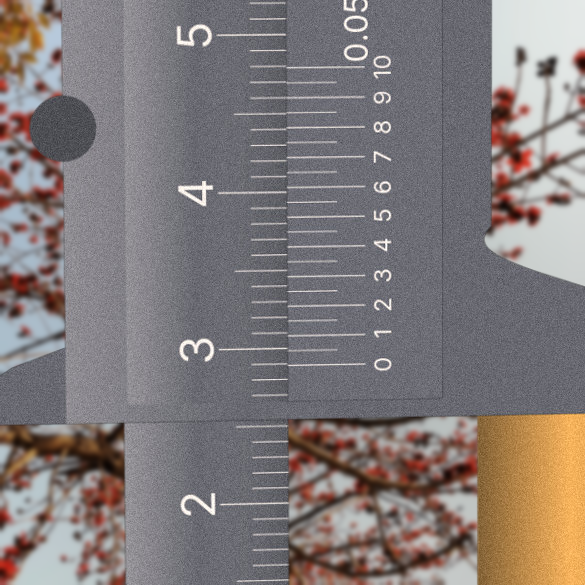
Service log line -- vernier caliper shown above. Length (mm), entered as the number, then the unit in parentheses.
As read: 28.9 (mm)
